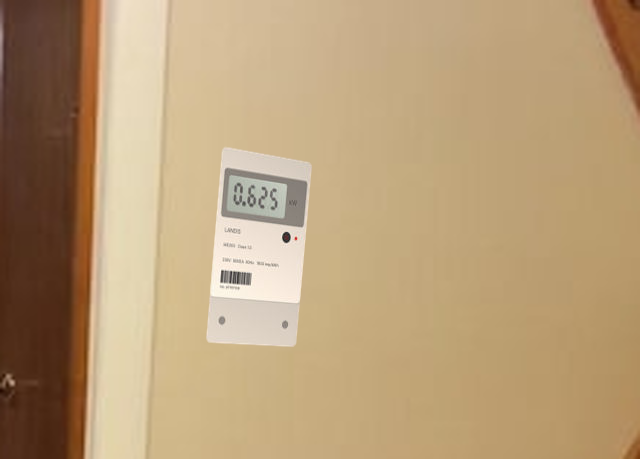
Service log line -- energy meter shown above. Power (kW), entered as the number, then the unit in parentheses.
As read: 0.625 (kW)
